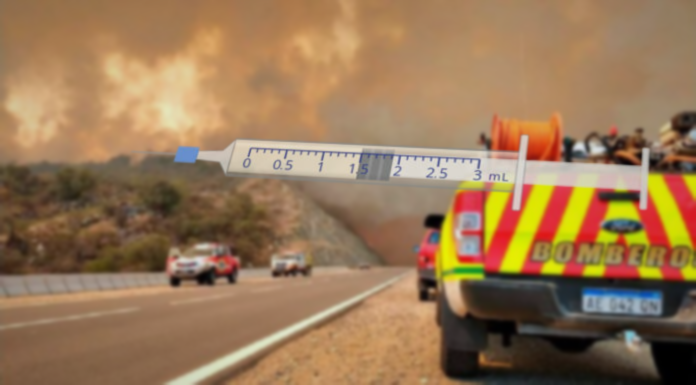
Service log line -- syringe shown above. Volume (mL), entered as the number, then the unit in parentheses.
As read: 1.5 (mL)
